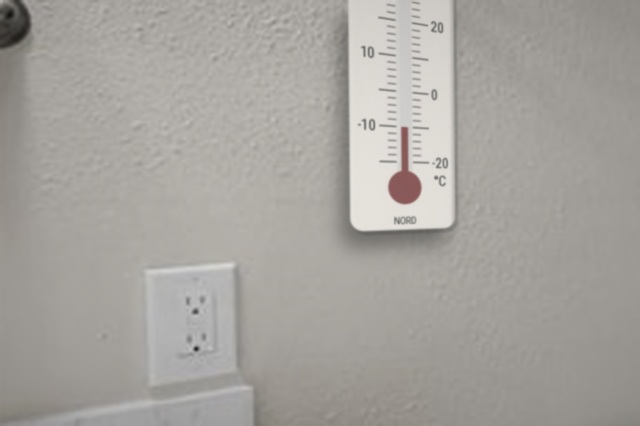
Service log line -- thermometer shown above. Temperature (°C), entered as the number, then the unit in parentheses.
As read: -10 (°C)
